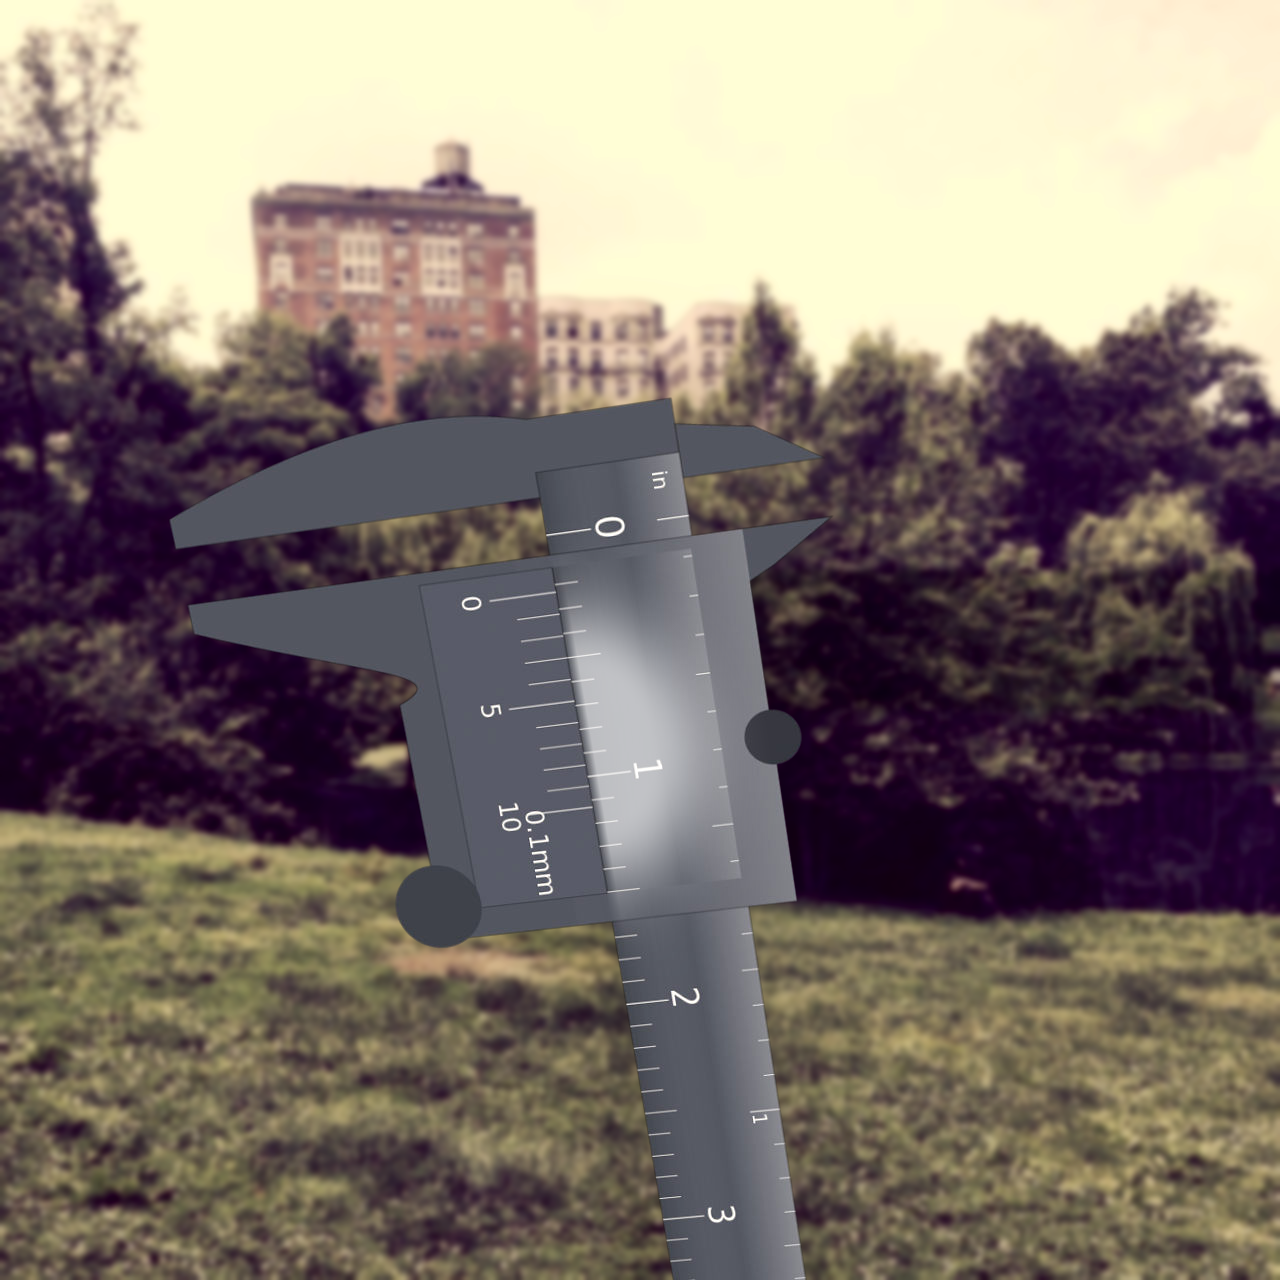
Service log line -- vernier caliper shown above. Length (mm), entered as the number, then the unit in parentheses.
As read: 2.3 (mm)
